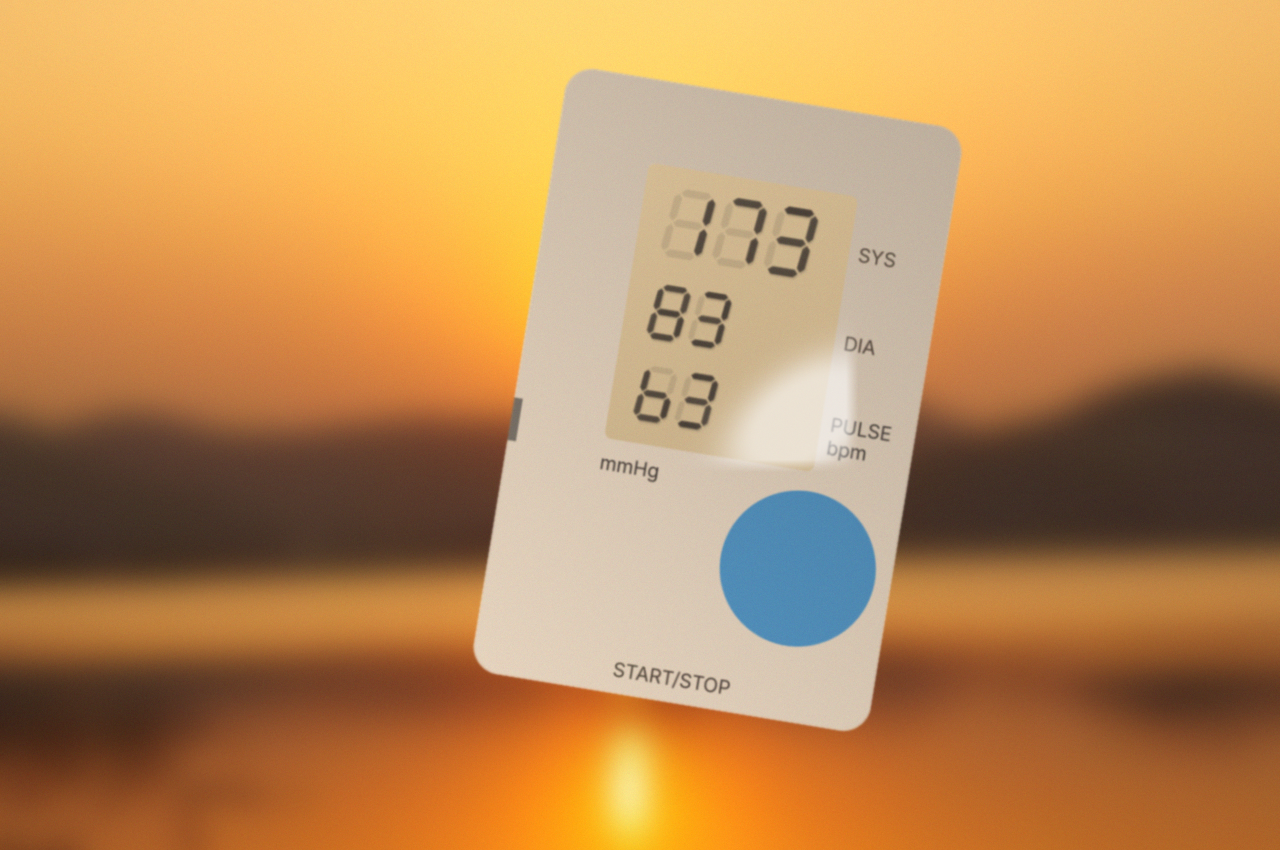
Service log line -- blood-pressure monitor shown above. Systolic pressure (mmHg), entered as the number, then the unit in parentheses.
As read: 173 (mmHg)
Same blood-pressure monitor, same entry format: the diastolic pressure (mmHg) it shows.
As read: 83 (mmHg)
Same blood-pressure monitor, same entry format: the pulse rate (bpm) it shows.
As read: 63 (bpm)
